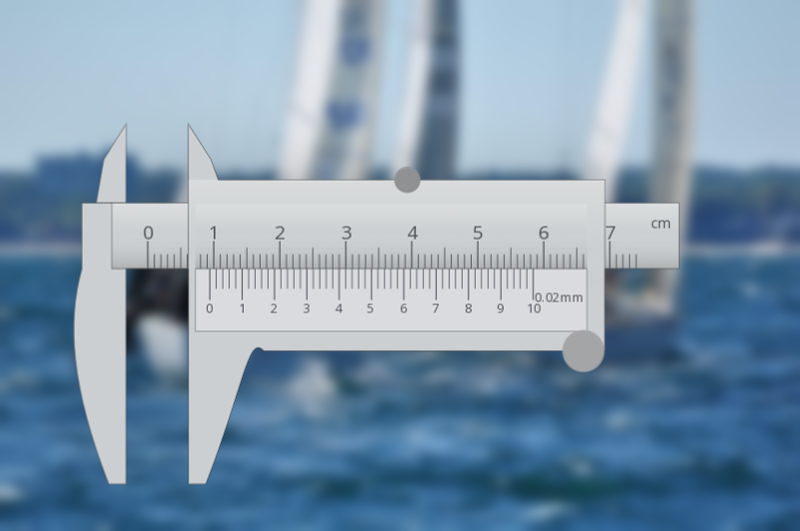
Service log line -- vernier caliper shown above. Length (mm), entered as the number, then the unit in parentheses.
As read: 9.4 (mm)
